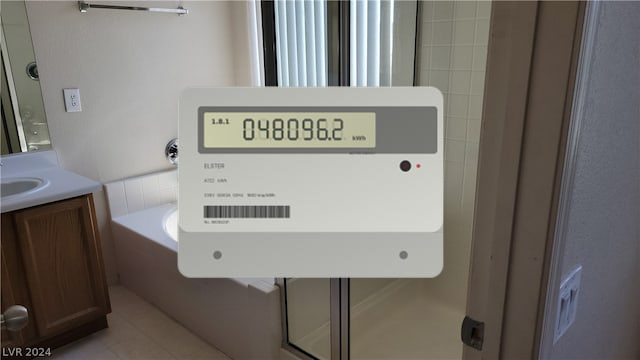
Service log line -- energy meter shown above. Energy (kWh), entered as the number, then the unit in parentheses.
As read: 48096.2 (kWh)
